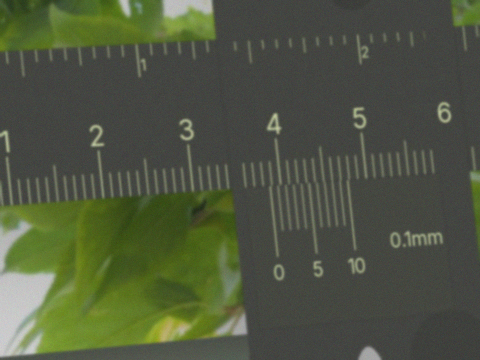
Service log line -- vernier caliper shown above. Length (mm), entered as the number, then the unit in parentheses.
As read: 38.8 (mm)
